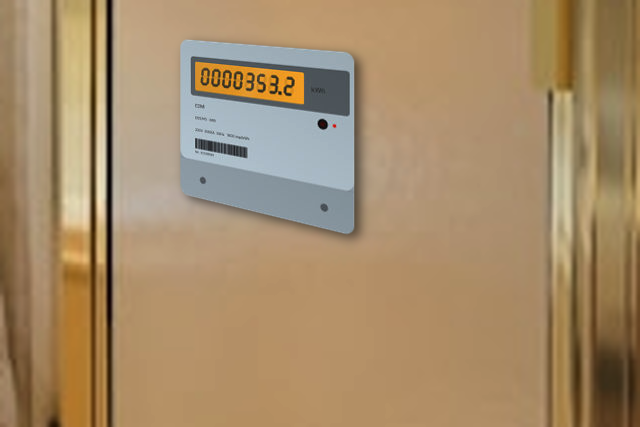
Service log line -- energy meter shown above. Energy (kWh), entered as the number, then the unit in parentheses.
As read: 353.2 (kWh)
